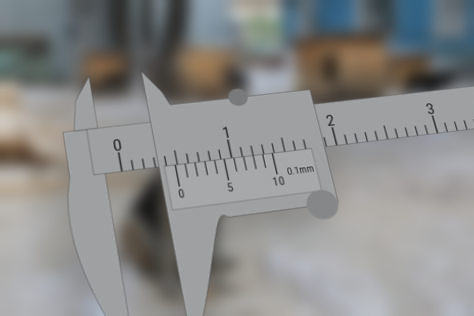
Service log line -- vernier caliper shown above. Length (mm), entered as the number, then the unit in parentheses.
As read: 4.8 (mm)
